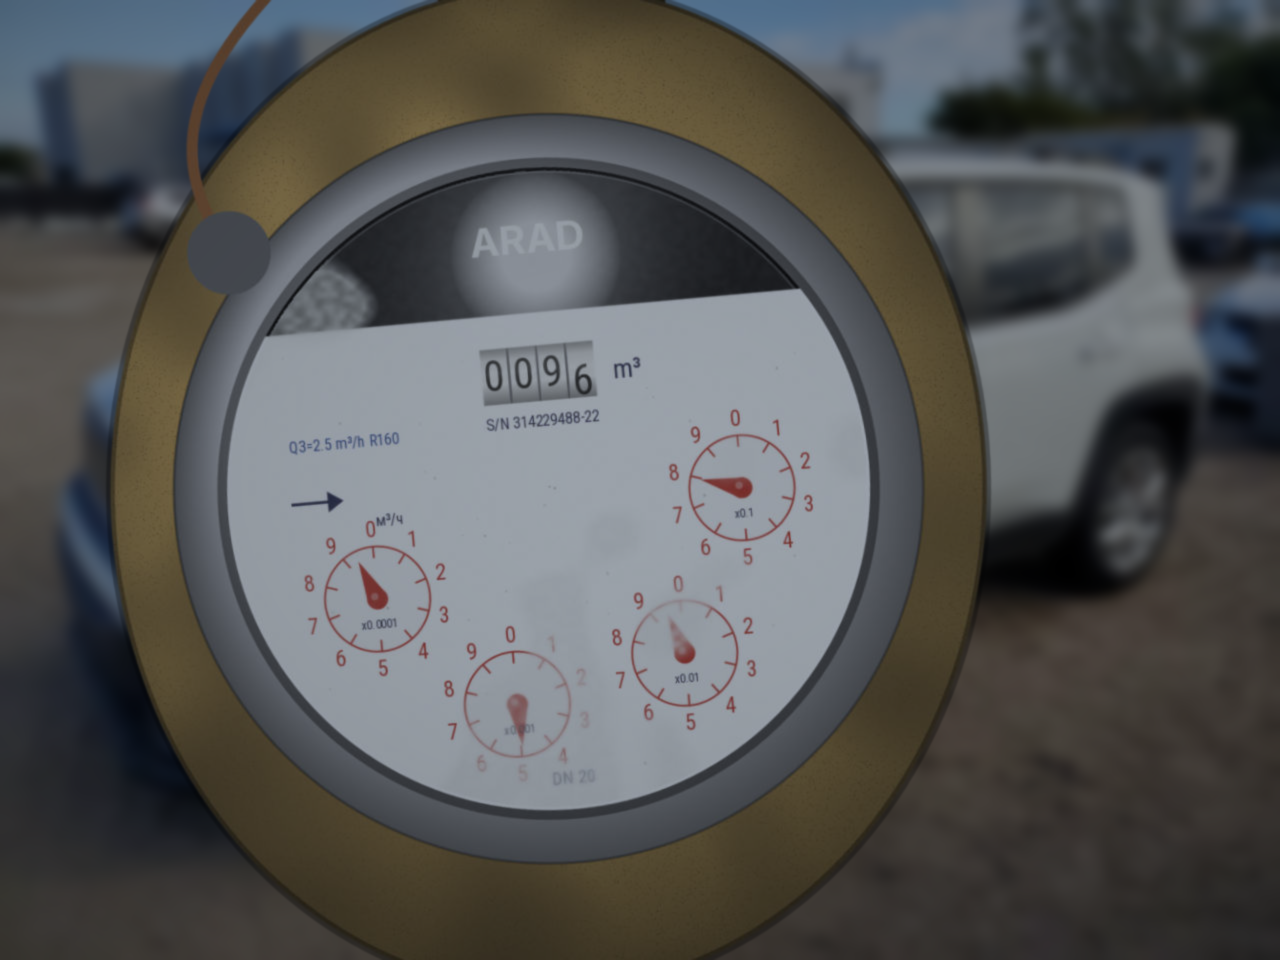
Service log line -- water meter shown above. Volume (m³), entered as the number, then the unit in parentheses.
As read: 95.7949 (m³)
